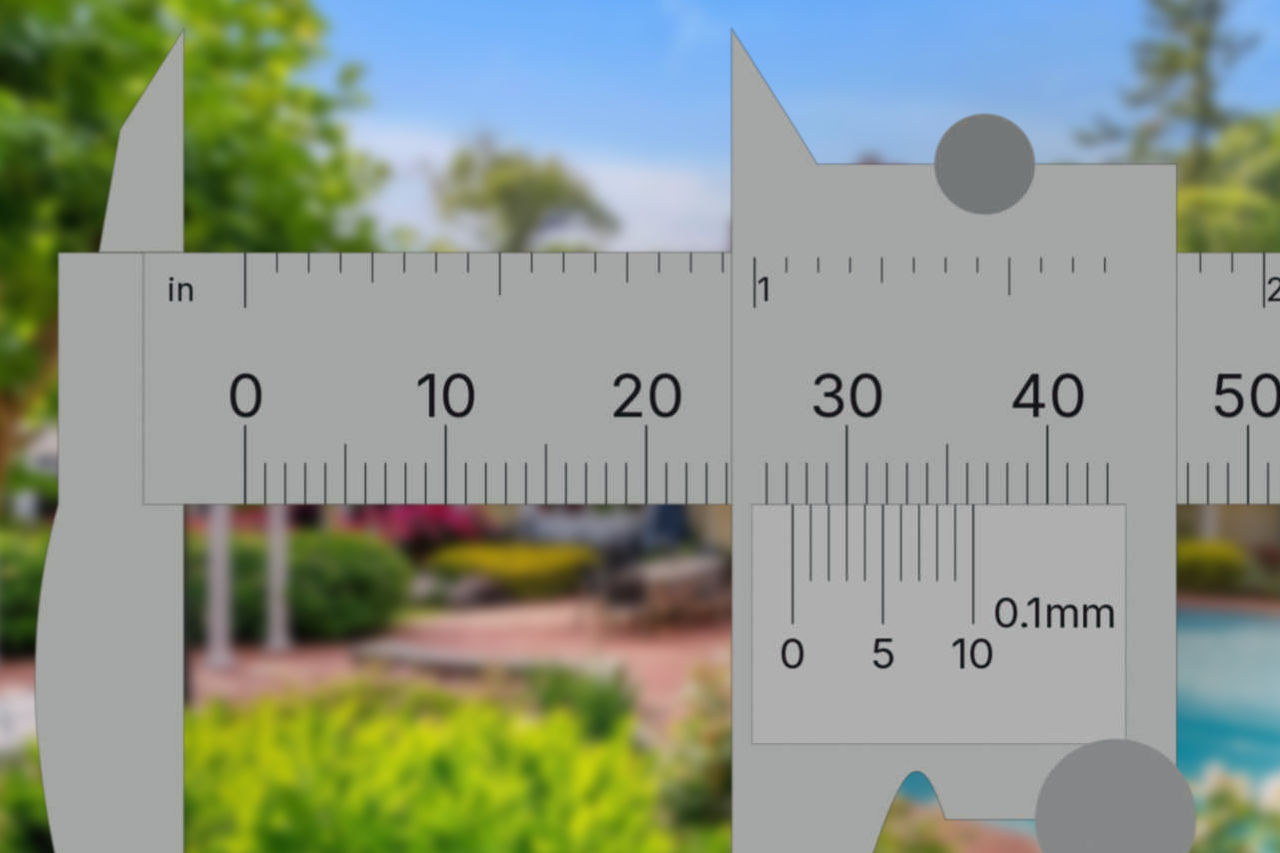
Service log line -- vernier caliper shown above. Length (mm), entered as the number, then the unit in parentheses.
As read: 27.3 (mm)
